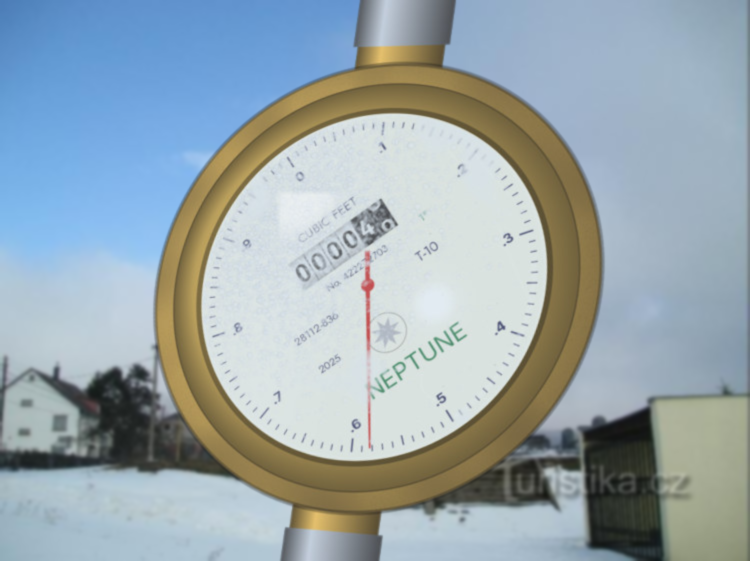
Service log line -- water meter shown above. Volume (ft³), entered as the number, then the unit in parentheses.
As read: 48.58 (ft³)
